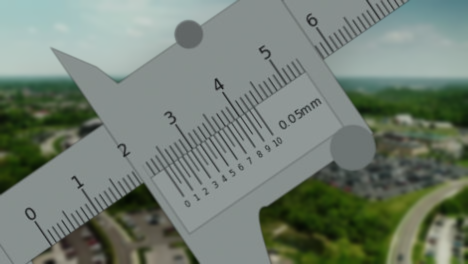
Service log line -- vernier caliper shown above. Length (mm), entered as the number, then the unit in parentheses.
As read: 24.0 (mm)
